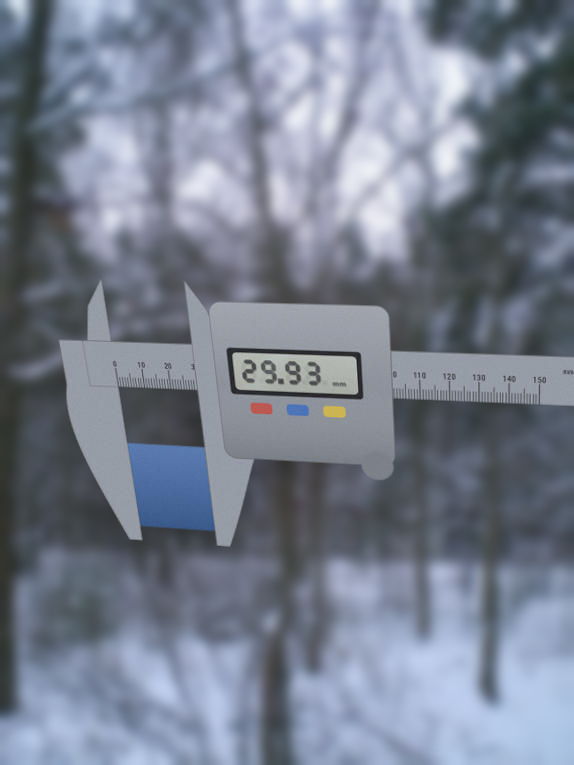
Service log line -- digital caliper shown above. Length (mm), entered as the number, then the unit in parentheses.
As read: 29.93 (mm)
